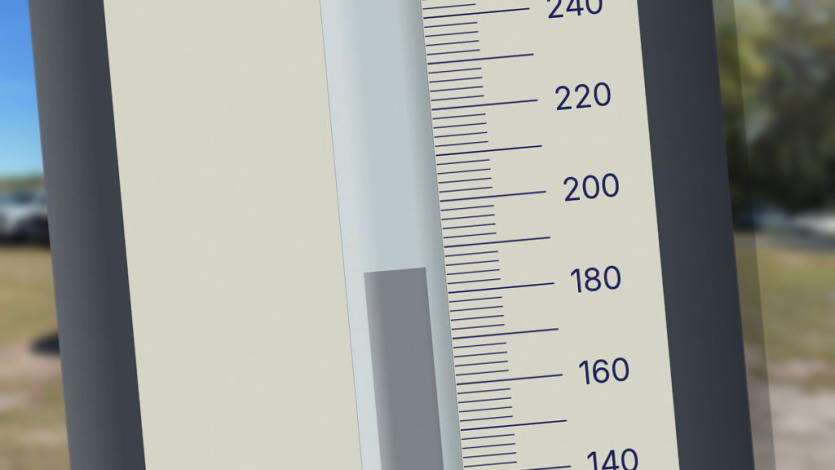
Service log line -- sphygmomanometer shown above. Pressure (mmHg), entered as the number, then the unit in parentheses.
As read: 186 (mmHg)
